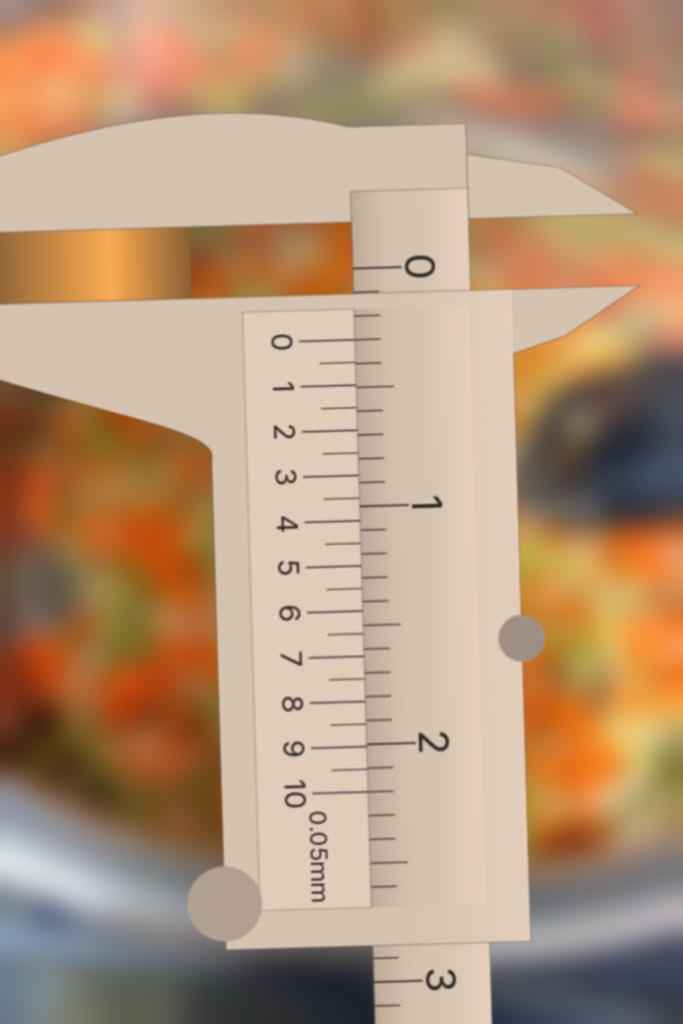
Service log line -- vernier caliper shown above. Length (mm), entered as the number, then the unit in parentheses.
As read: 3.0 (mm)
